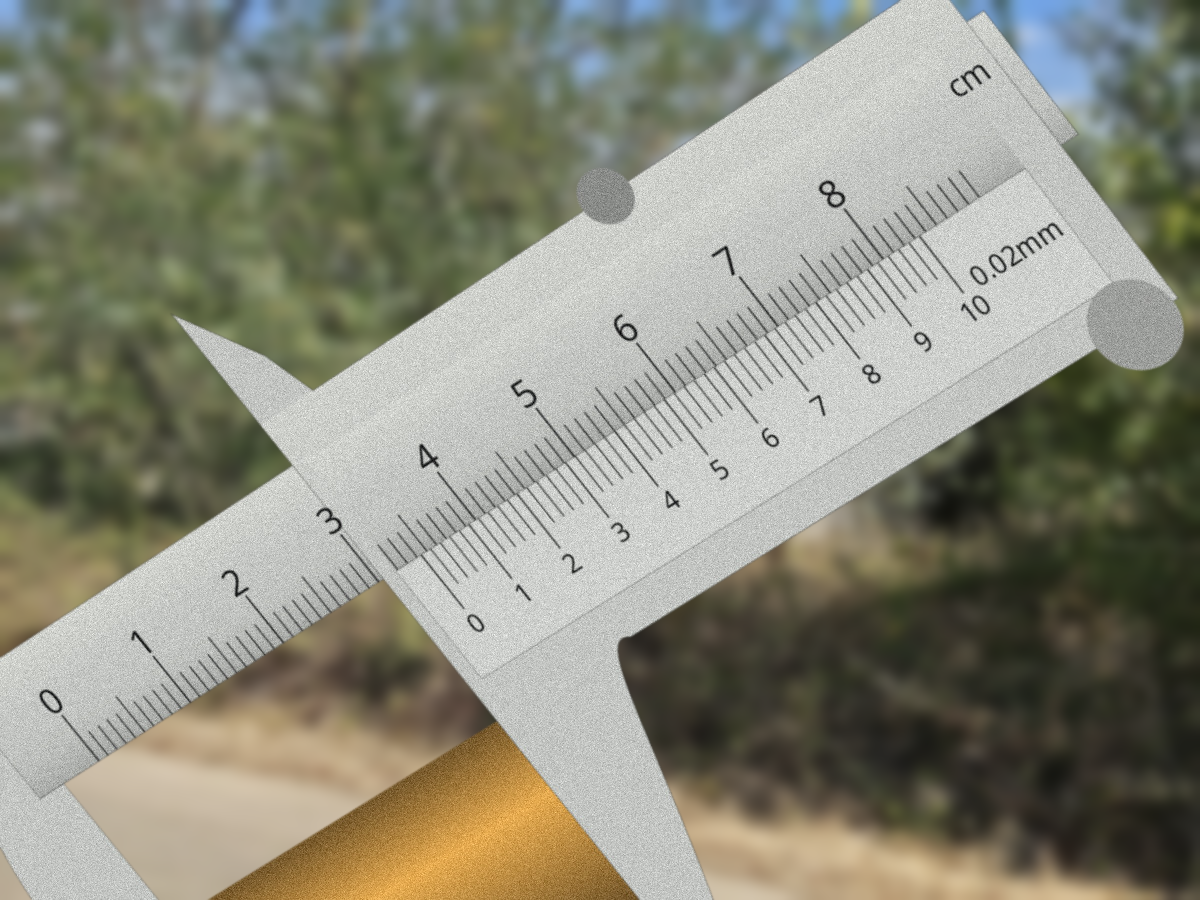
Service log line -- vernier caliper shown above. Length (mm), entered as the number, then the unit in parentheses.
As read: 34.4 (mm)
